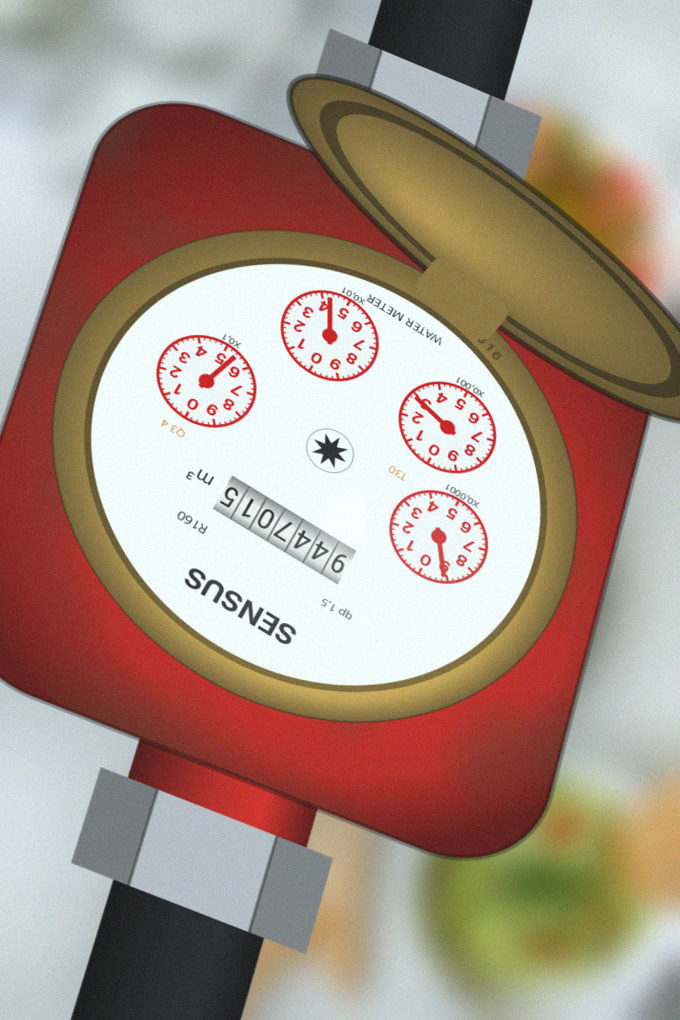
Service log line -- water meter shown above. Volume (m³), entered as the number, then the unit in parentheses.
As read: 9447015.5429 (m³)
